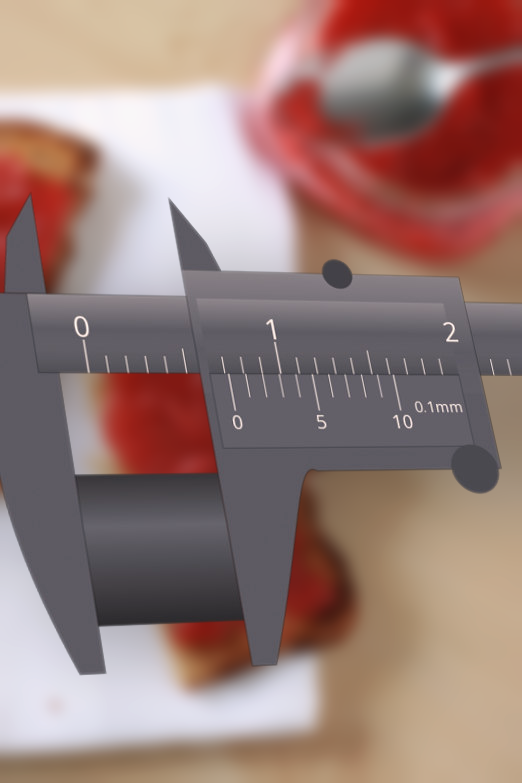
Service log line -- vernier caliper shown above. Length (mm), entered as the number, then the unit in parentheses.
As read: 7.2 (mm)
